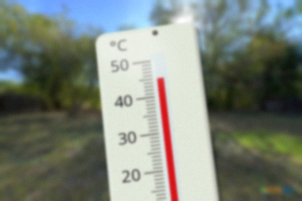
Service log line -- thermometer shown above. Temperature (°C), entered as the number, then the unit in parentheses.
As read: 45 (°C)
